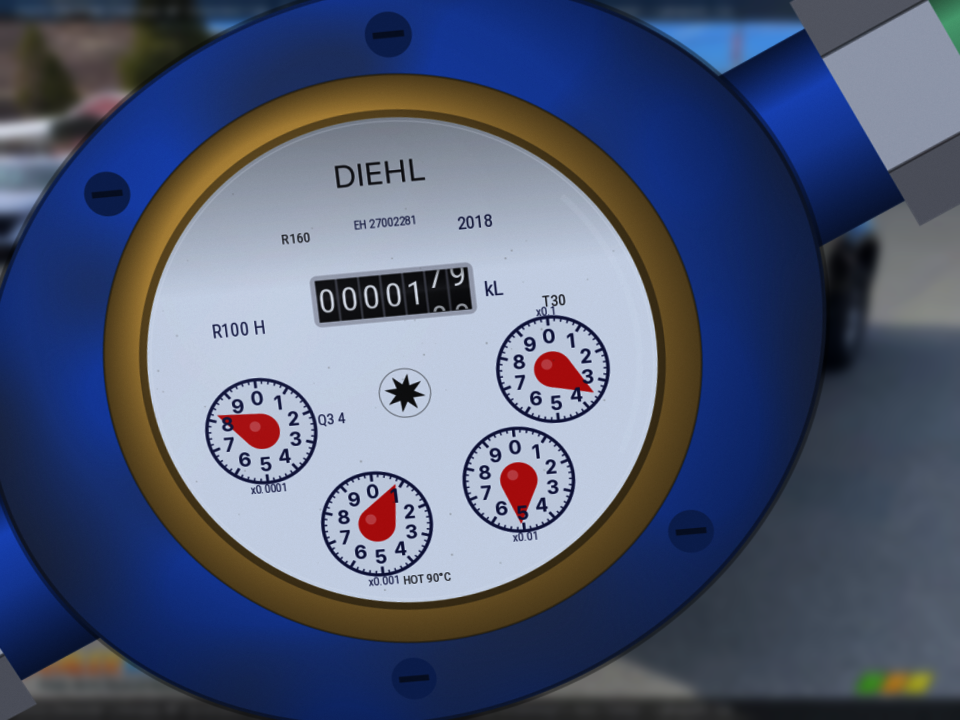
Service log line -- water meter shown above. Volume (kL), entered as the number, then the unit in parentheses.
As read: 179.3508 (kL)
